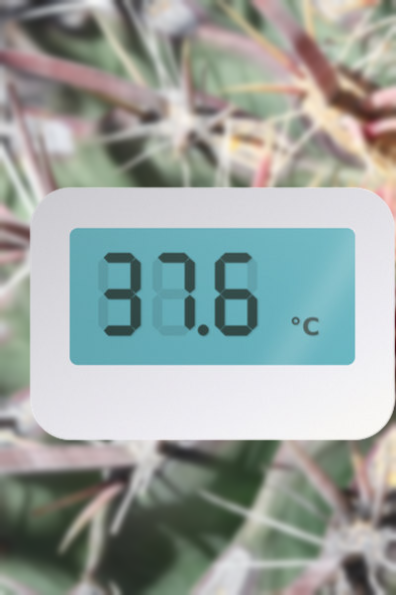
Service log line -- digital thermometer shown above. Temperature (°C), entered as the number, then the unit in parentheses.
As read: 37.6 (°C)
